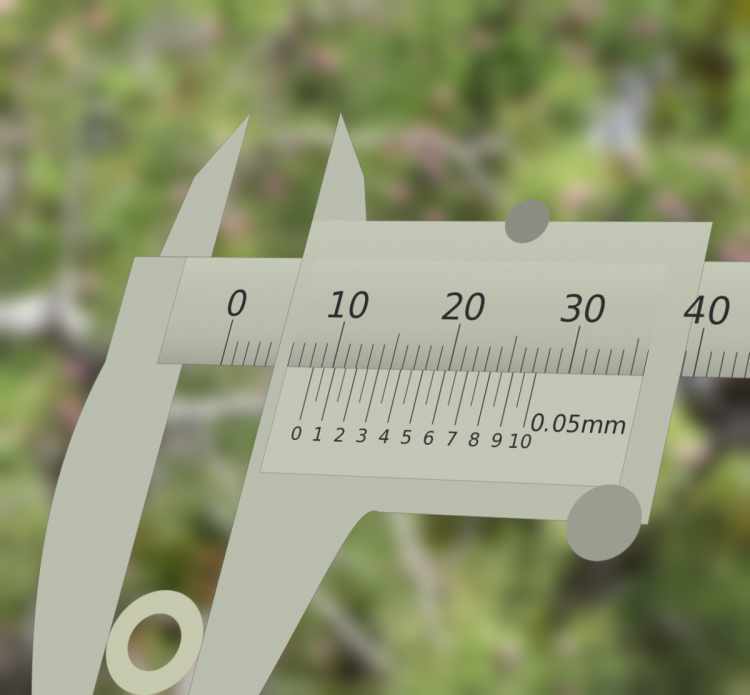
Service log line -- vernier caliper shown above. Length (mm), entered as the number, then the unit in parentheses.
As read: 8.3 (mm)
